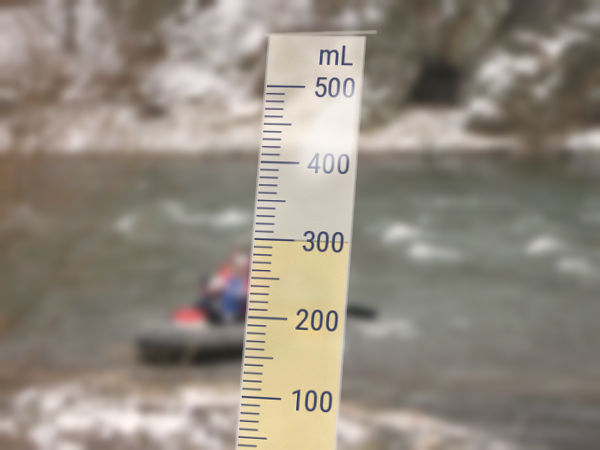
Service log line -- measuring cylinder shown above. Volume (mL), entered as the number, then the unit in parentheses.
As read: 300 (mL)
